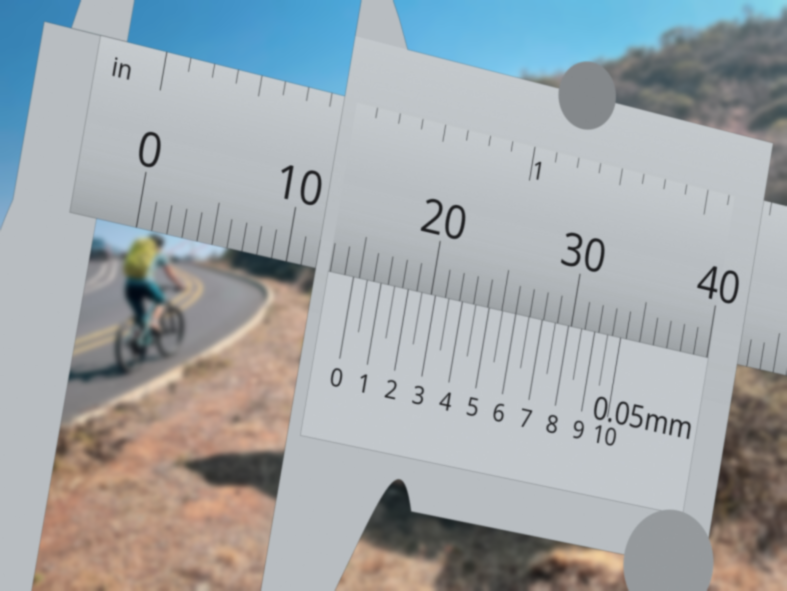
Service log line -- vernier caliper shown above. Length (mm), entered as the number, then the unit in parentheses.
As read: 14.6 (mm)
